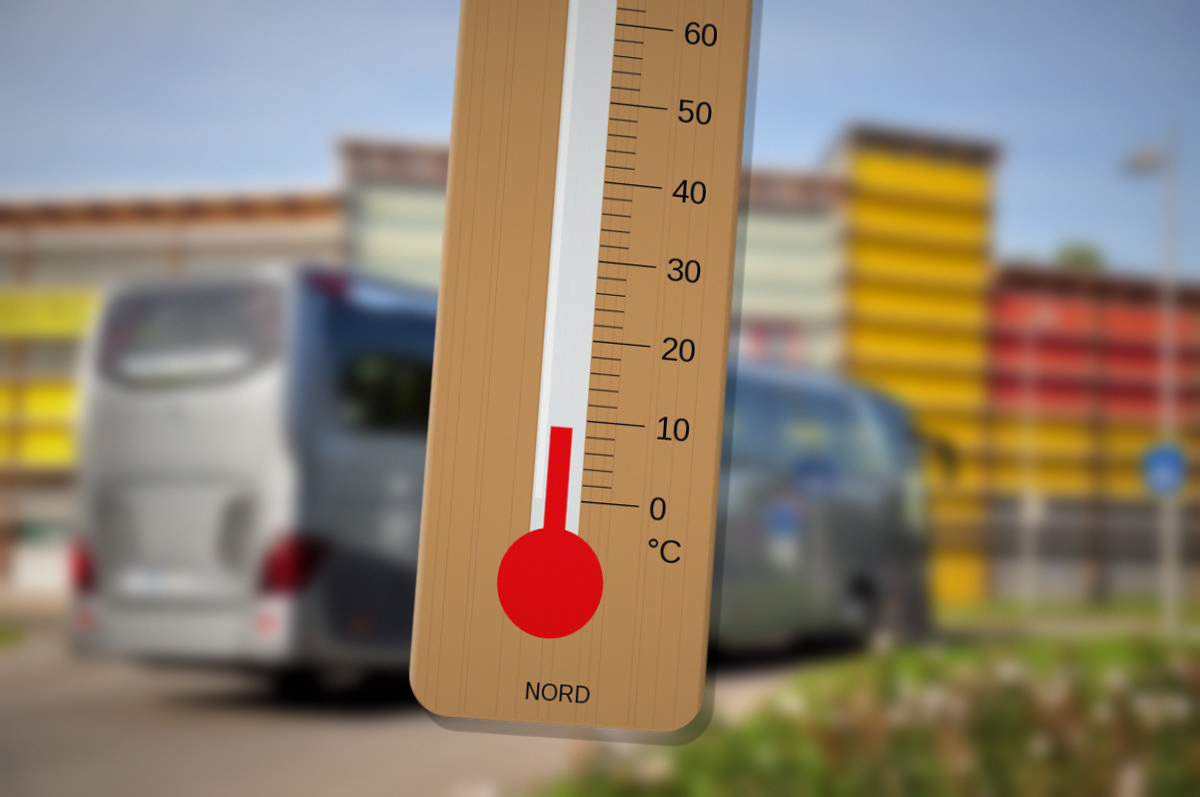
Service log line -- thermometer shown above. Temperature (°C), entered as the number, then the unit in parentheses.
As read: 9 (°C)
